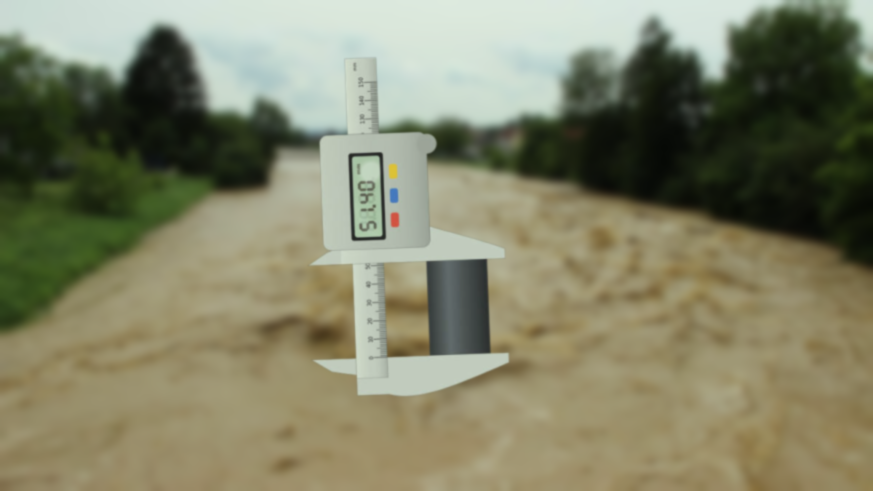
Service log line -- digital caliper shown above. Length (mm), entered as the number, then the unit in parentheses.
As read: 51.40 (mm)
